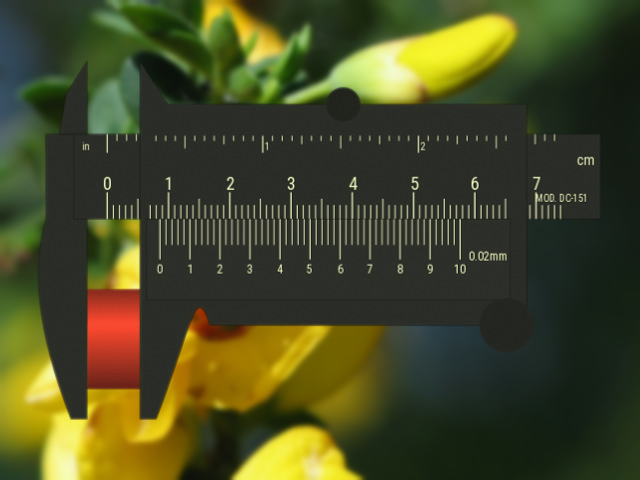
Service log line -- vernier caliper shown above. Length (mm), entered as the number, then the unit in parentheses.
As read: 8.6 (mm)
